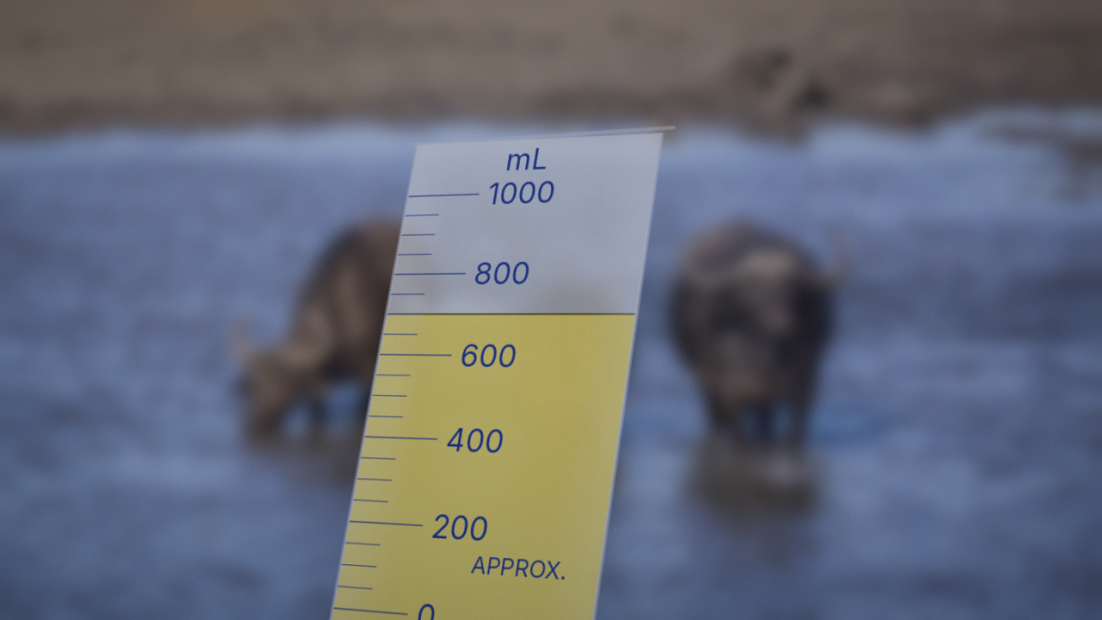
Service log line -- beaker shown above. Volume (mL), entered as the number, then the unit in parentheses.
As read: 700 (mL)
